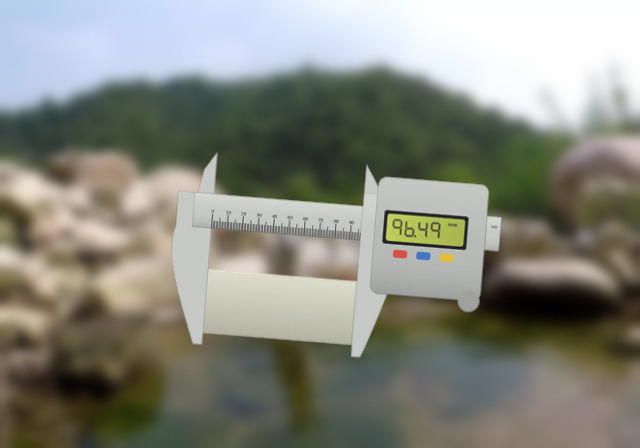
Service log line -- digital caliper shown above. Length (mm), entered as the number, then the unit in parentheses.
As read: 96.49 (mm)
